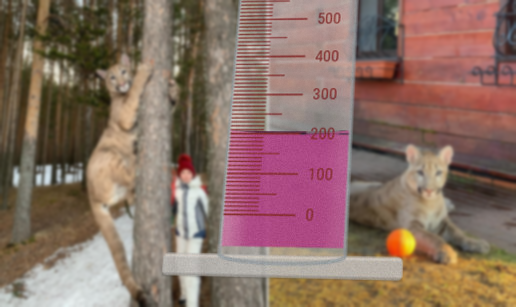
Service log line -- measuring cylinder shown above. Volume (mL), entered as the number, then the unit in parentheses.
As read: 200 (mL)
